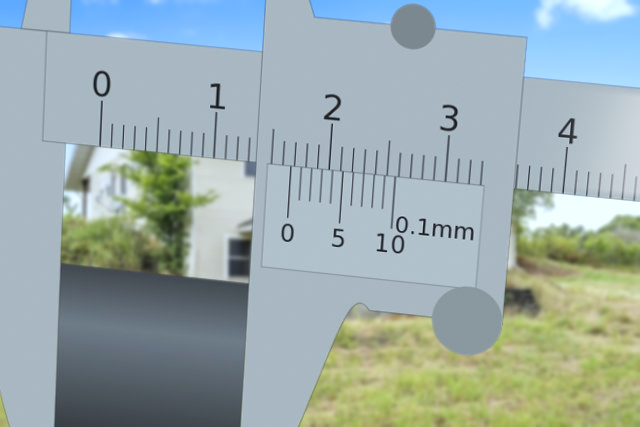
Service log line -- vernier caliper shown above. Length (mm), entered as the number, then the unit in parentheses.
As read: 16.7 (mm)
